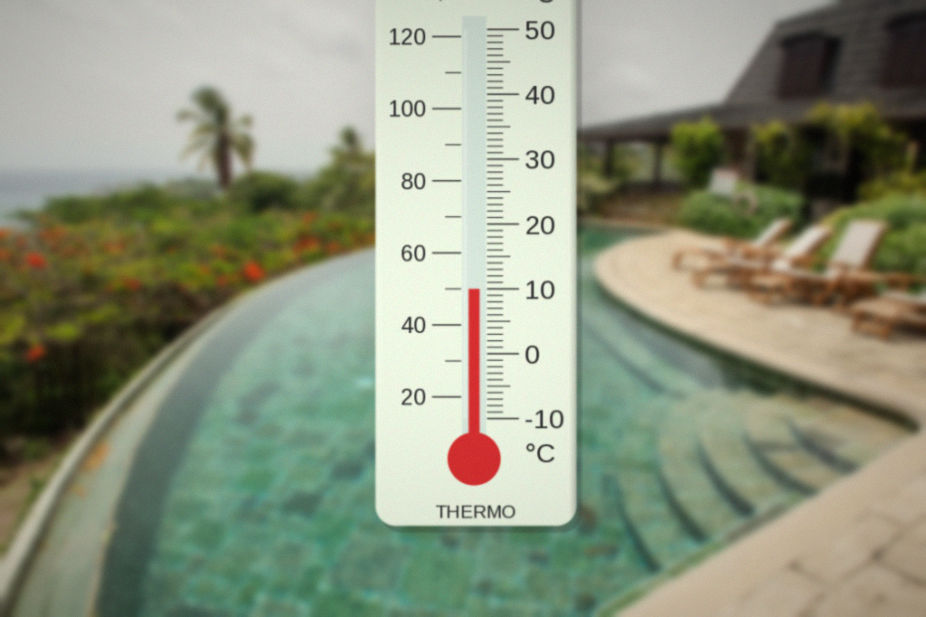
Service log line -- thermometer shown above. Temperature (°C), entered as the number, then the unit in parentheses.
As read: 10 (°C)
